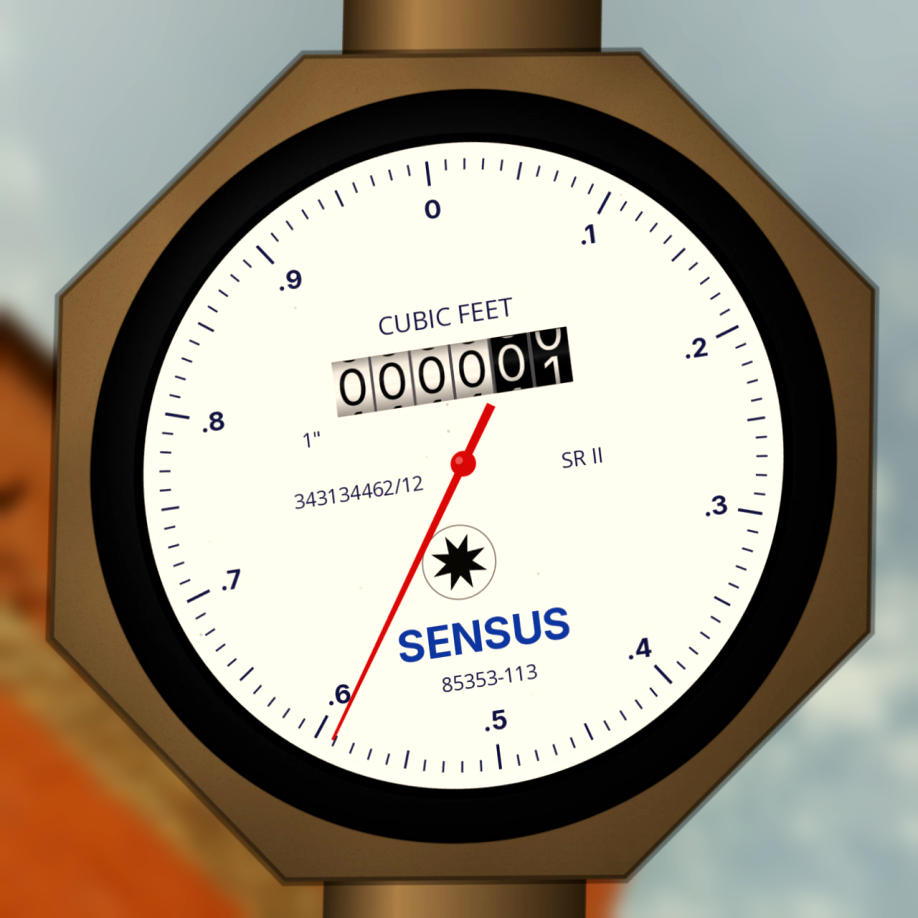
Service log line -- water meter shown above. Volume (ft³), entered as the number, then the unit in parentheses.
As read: 0.59 (ft³)
